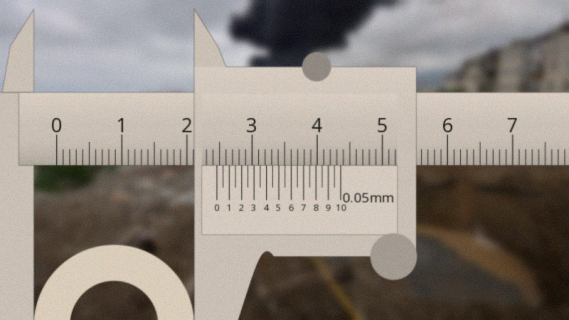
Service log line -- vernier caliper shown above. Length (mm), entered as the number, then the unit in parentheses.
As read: 24.6 (mm)
